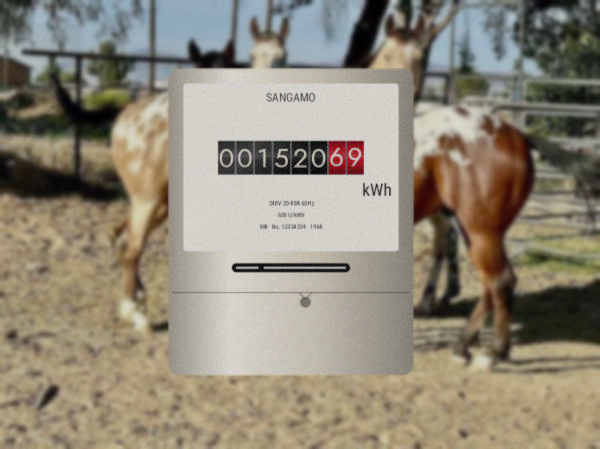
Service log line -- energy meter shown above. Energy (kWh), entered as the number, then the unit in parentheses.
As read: 1520.69 (kWh)
